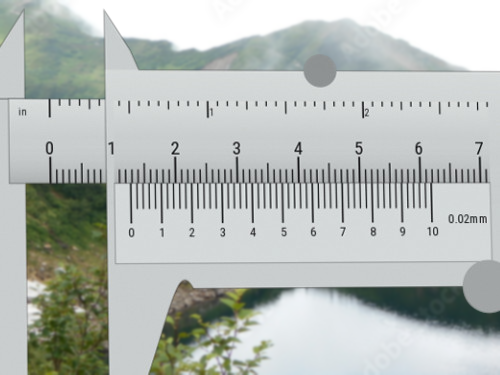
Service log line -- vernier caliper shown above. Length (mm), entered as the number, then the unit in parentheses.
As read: 12.8 (mm)
